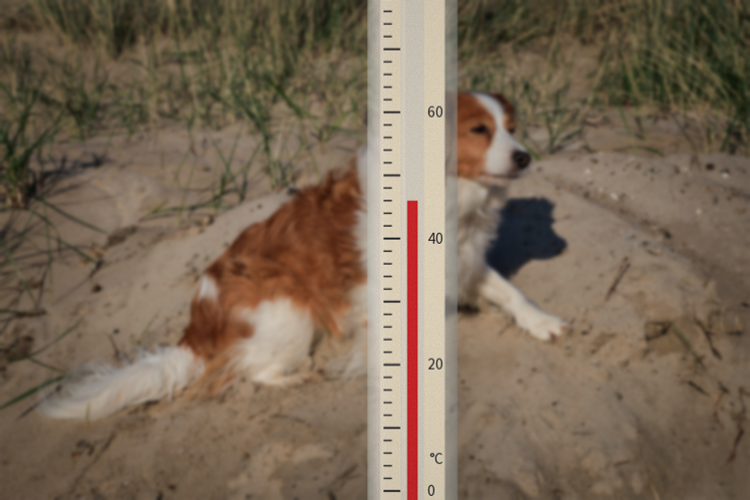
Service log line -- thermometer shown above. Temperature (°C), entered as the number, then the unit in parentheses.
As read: 46 (°C)
